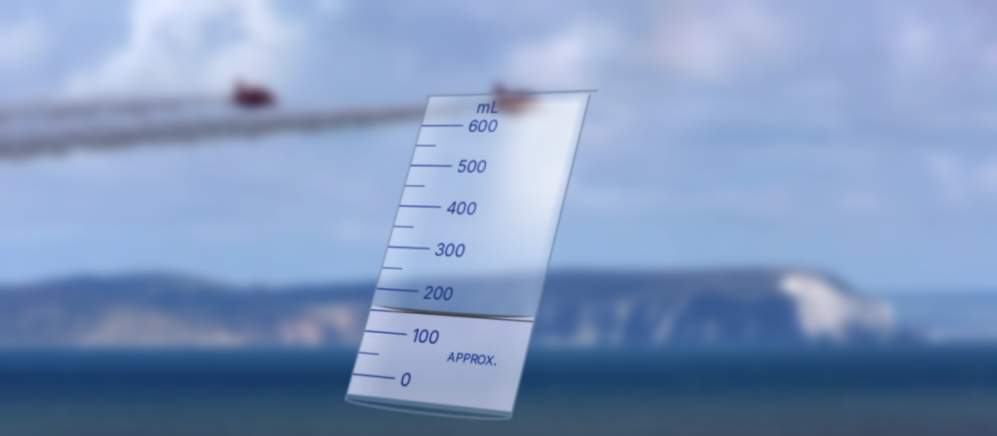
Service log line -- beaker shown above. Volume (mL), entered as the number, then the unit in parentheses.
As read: 150 (mL)
